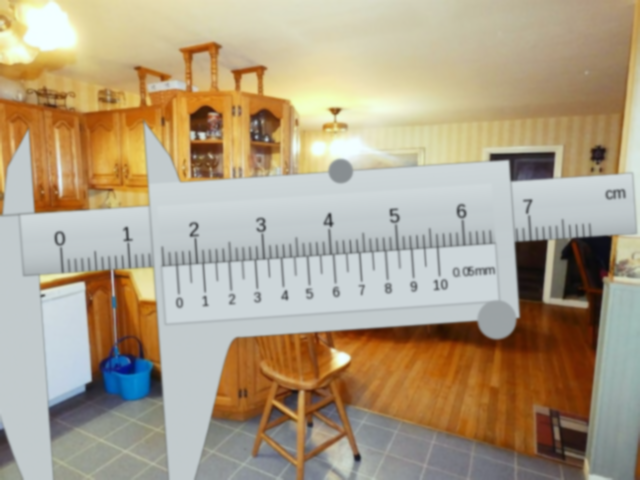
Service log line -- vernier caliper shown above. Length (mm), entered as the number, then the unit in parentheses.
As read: 17.0 (mm)
